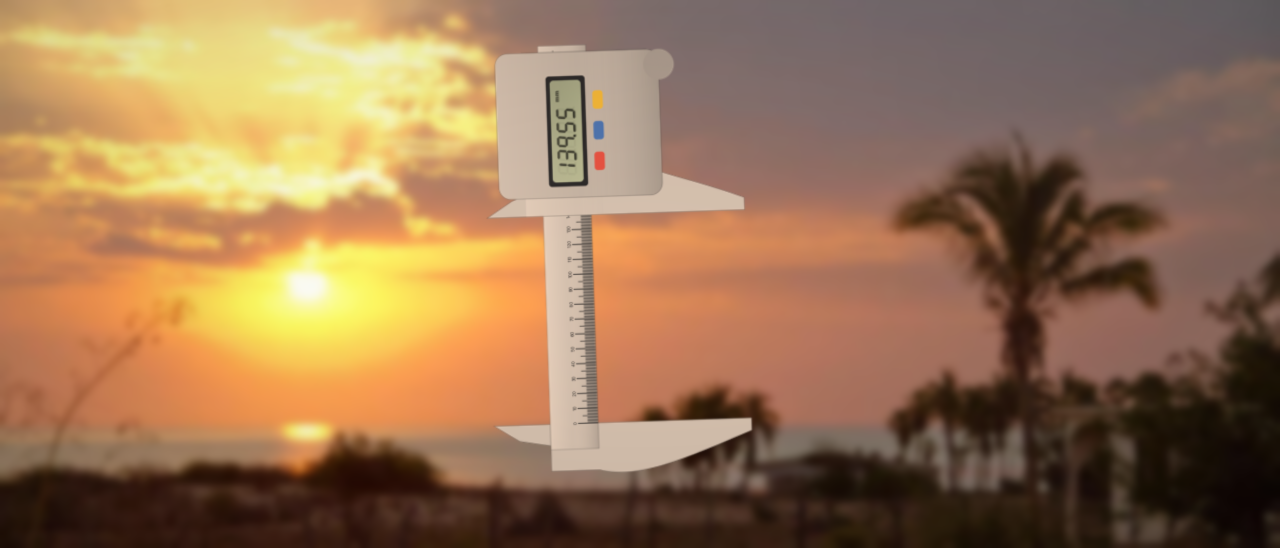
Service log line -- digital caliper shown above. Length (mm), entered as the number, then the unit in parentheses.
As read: 139.55 (mm)
